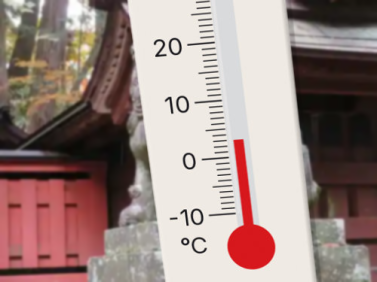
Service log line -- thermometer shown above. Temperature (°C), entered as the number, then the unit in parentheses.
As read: 3 (°C)
